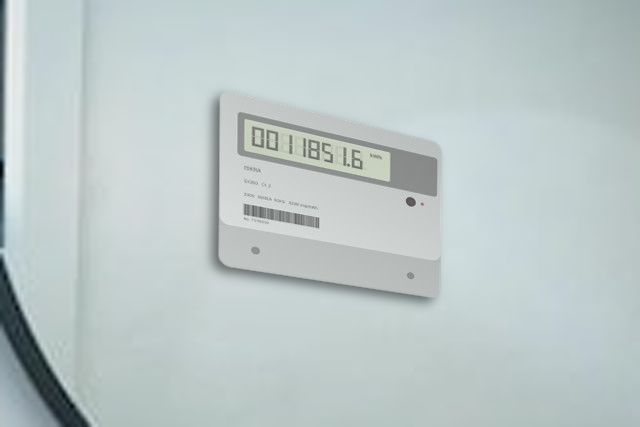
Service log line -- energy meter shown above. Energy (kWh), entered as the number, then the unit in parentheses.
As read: 11851.6 (kWh)
